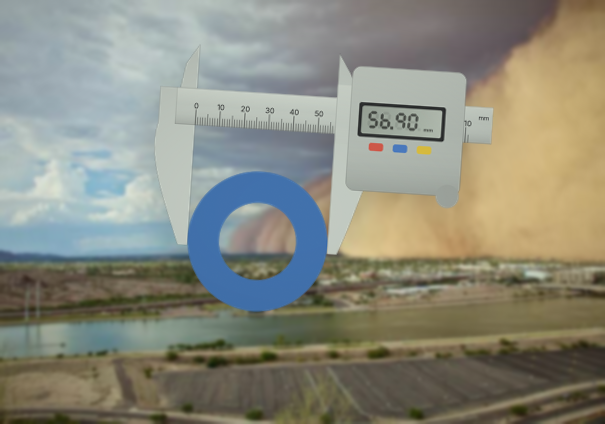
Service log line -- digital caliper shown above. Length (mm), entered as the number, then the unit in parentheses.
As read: 56.90 (mm)
